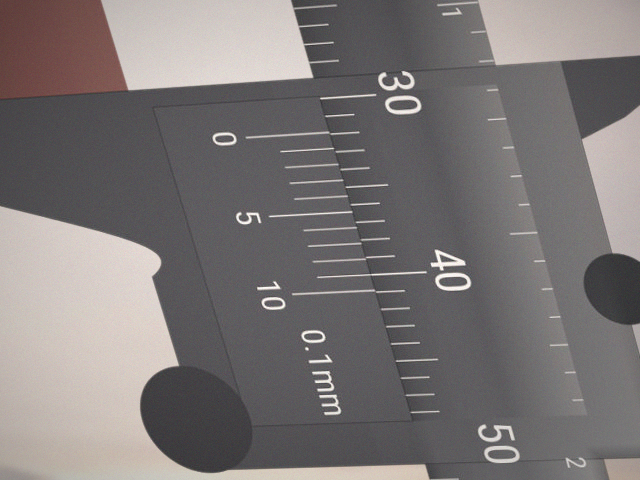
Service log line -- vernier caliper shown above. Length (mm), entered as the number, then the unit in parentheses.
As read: 31.9 (mm)
